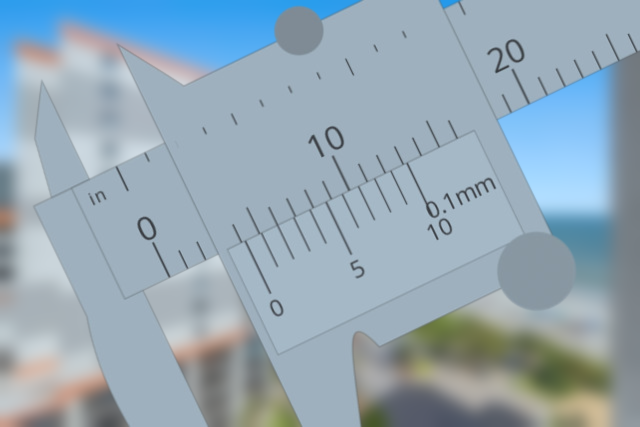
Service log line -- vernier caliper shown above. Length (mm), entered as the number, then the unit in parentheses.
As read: 4.2 (mm)
